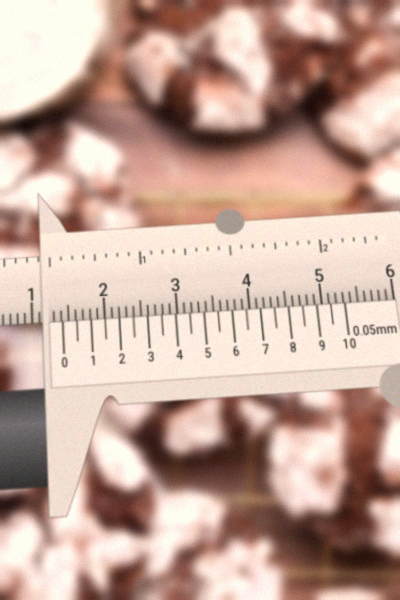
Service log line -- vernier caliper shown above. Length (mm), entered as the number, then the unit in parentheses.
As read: 14.2 (mm)
